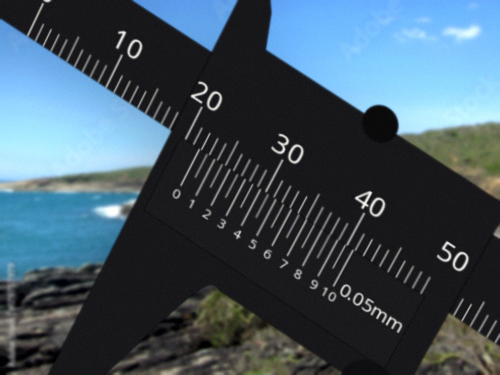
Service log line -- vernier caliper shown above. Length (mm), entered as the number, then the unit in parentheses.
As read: 21.8 (mm)
